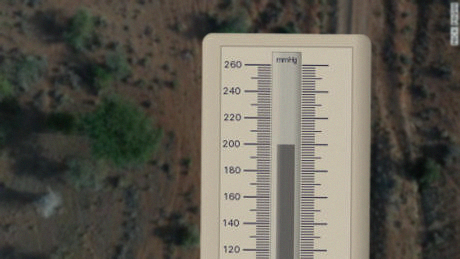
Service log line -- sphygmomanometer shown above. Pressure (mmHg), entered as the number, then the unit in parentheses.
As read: 200 (mmHg)
